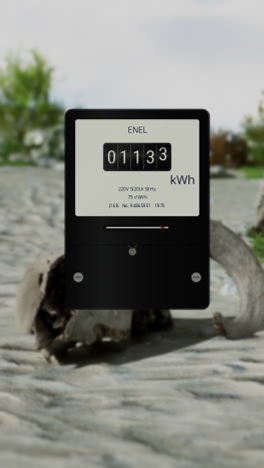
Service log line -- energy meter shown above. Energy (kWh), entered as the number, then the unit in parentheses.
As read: 1133 (kWh)
